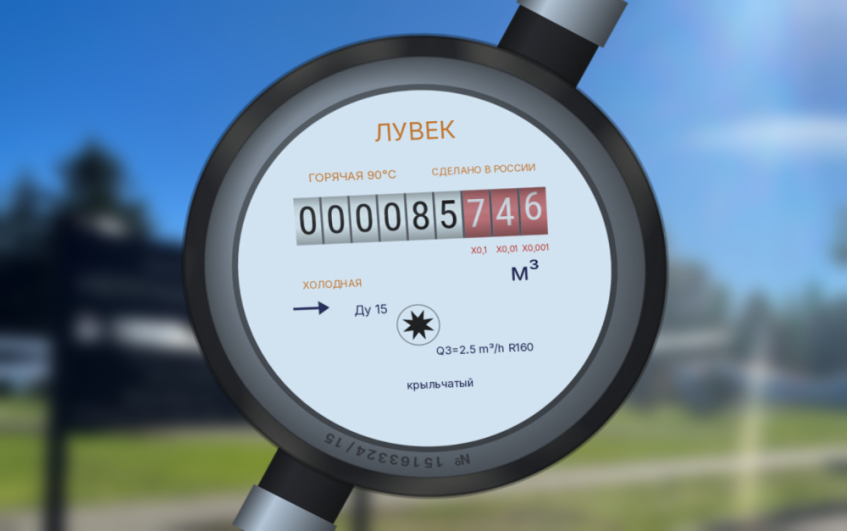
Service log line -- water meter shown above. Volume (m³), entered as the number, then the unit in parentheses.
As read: 85.746 (m³)
